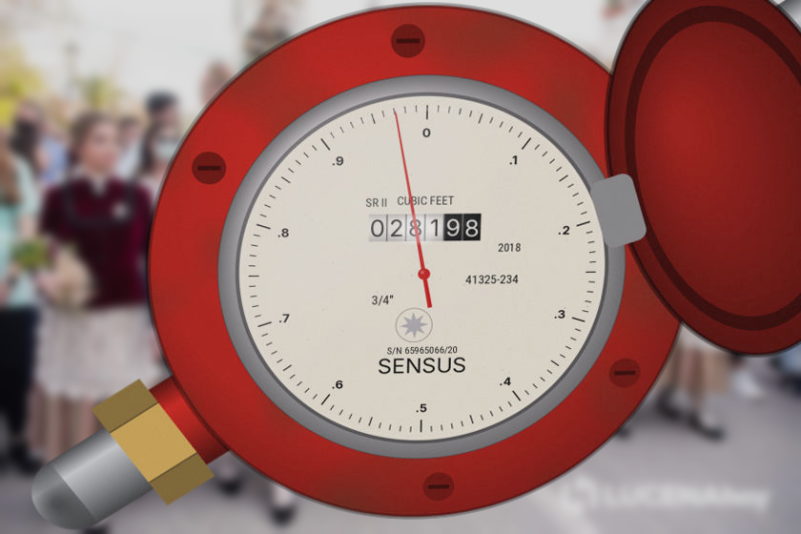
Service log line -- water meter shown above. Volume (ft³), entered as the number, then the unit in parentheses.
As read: 28197.97 (ft³)
